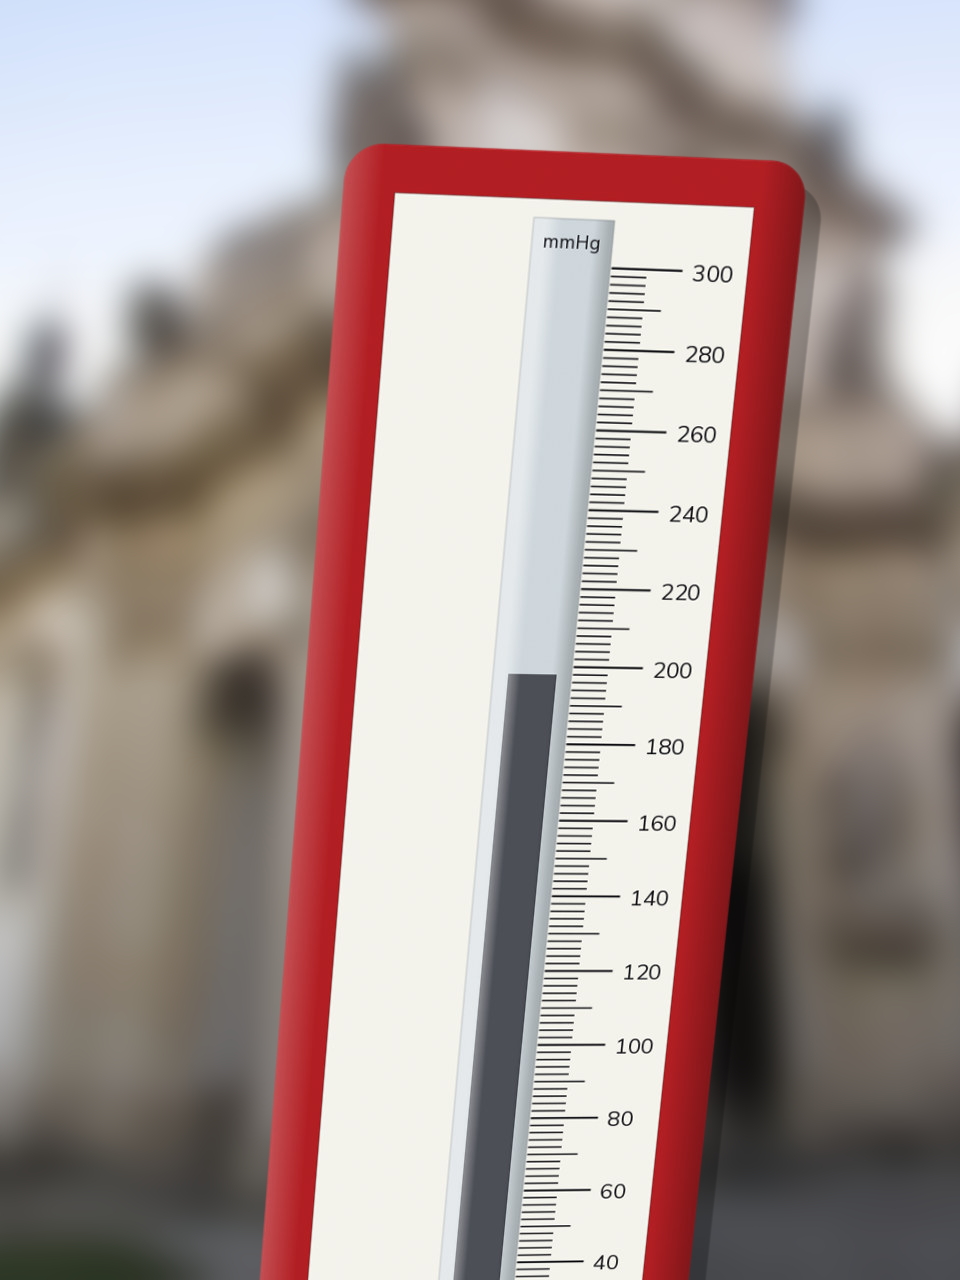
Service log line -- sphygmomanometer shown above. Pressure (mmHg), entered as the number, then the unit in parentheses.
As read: 198 (mmHg)
